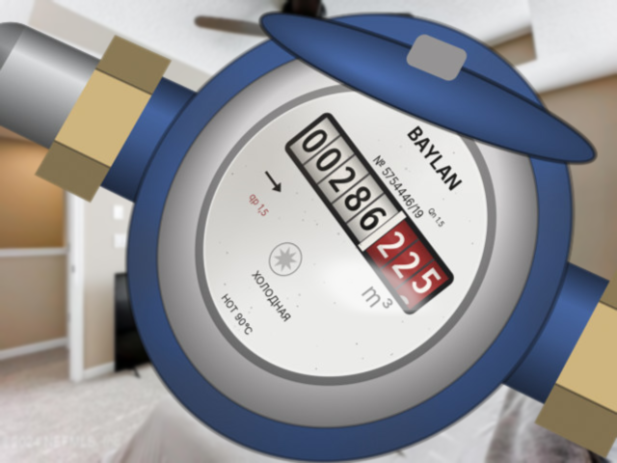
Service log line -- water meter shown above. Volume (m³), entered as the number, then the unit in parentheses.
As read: 286.225 (m³)
